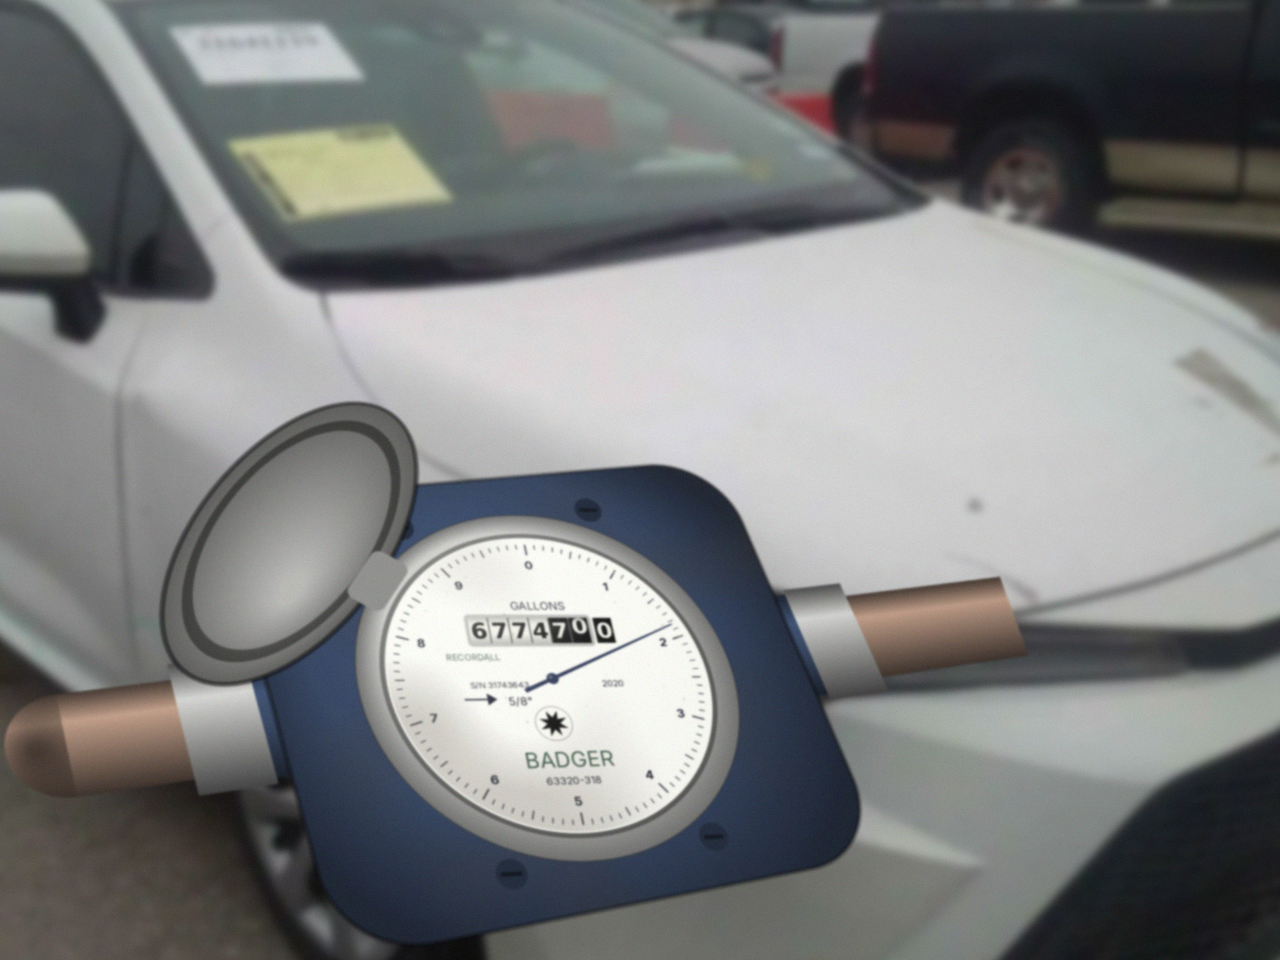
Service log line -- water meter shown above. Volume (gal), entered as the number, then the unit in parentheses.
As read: 6774701.8 (gal)
